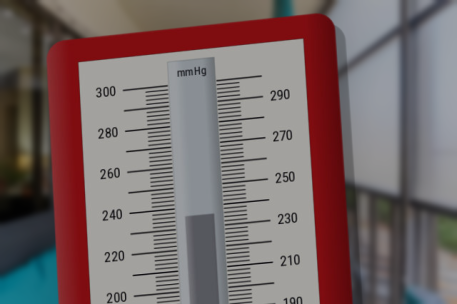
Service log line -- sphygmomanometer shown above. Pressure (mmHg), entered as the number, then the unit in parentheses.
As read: 236 (mmHg)
